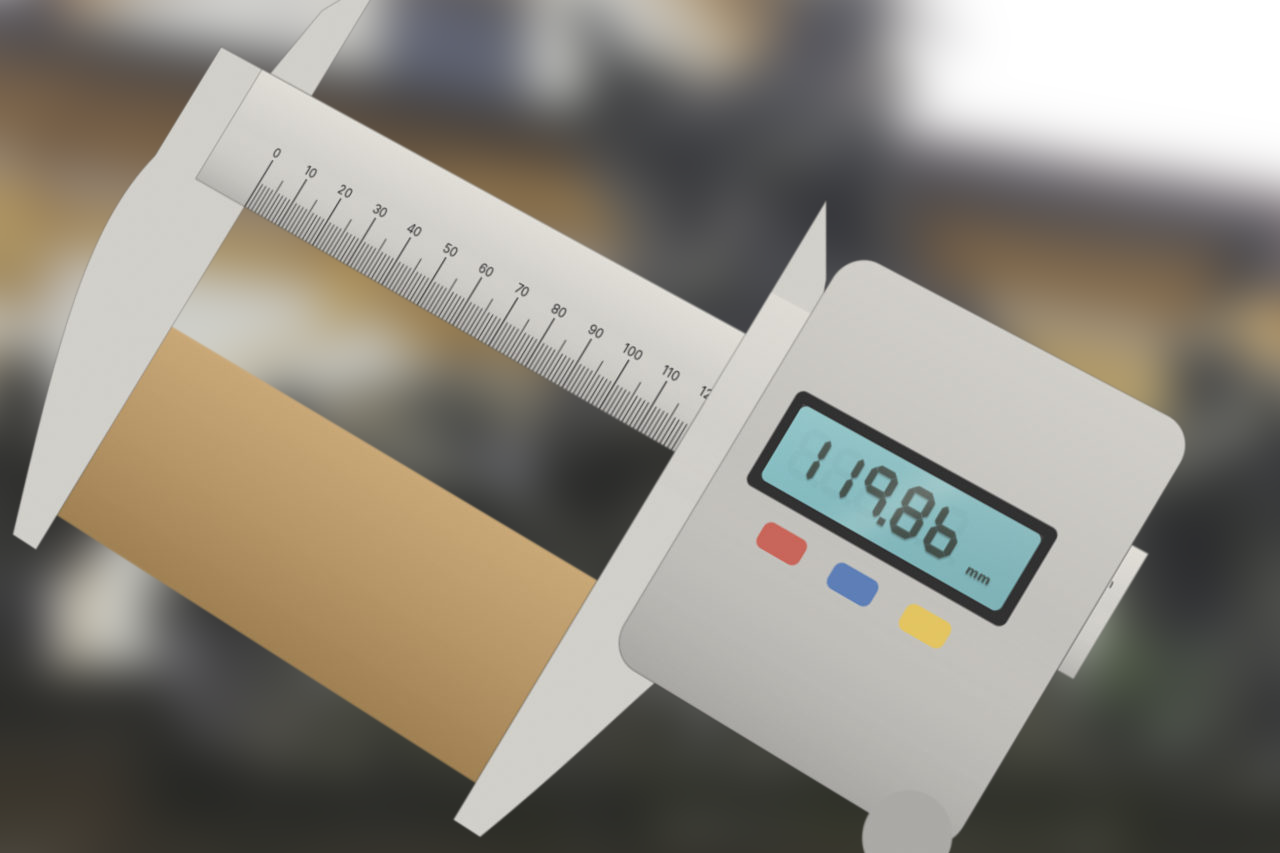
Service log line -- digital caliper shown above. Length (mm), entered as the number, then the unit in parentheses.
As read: 119.86 (mm)
